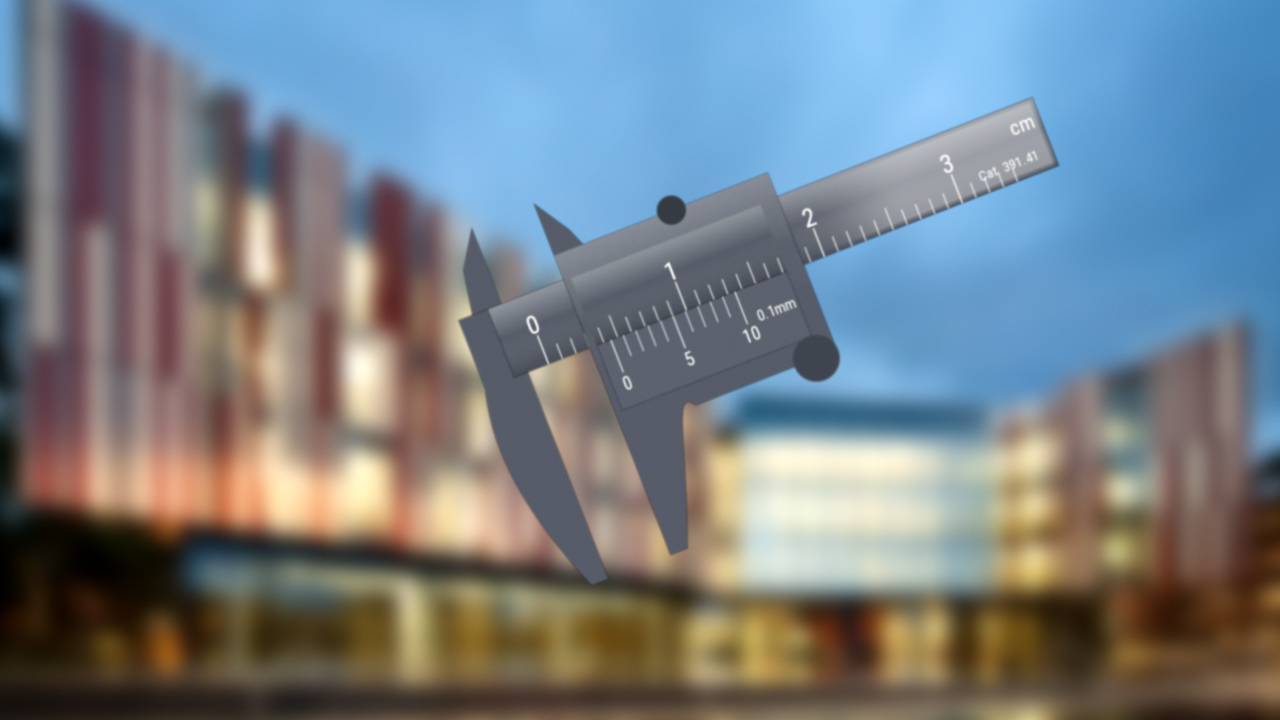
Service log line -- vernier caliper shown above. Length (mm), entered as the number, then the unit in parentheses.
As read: 4.5 (mm)
